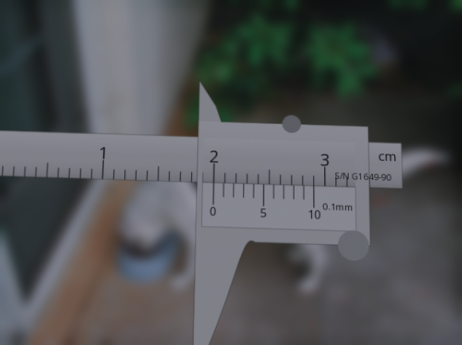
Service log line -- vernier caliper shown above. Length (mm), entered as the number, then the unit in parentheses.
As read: 20.0 (mm)
